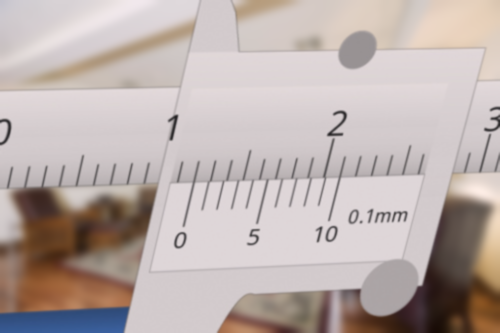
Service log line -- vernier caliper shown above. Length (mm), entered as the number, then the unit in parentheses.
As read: 12.0 (mm)
